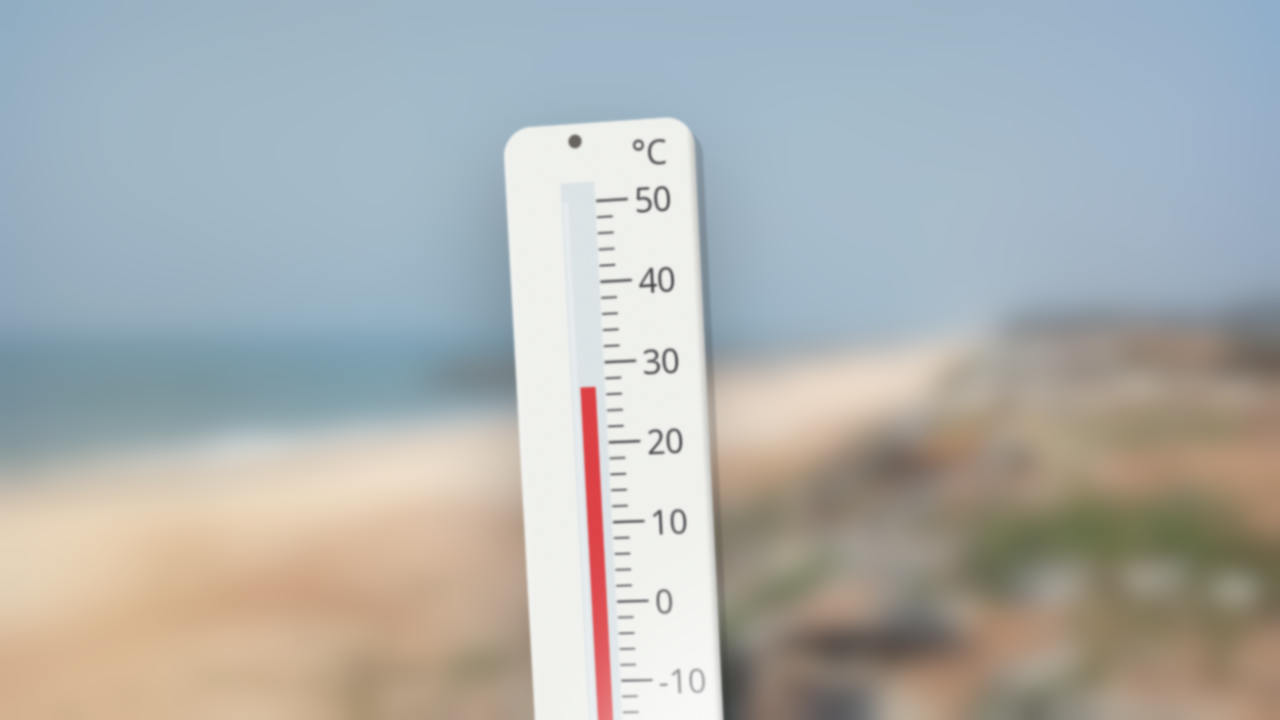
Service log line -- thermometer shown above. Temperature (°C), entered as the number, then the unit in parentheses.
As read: 27 (°C)
